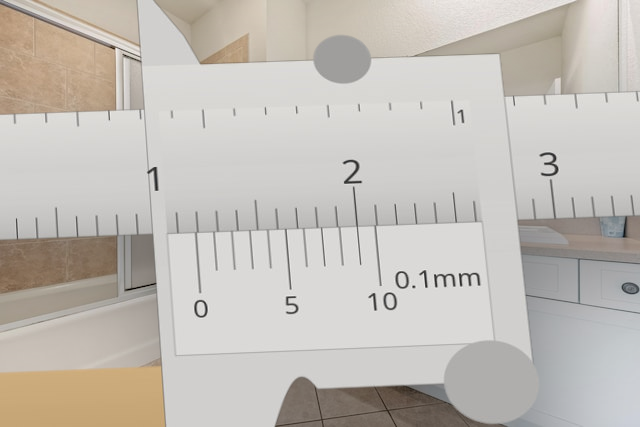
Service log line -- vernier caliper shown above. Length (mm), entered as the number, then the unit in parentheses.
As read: 11.9 (mm)
